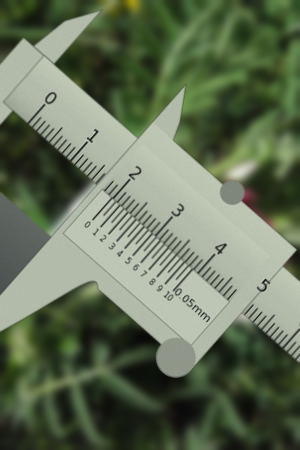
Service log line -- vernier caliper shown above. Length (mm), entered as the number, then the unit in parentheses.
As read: 19.8 (mm)
